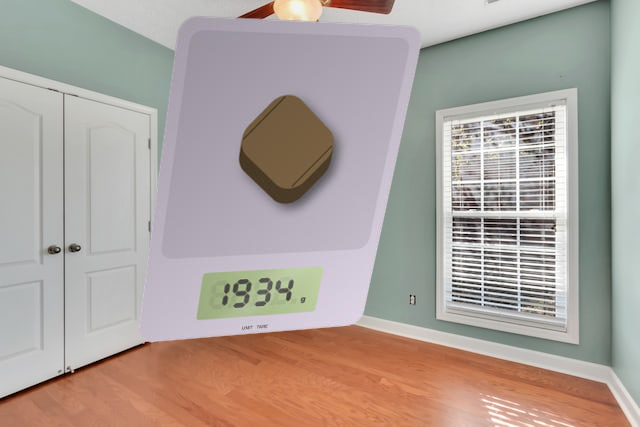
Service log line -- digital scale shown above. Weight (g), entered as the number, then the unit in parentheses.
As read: 1934 (g)
